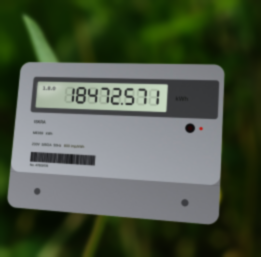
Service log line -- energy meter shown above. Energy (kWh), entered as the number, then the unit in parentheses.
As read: 18472.571 (kWh)
